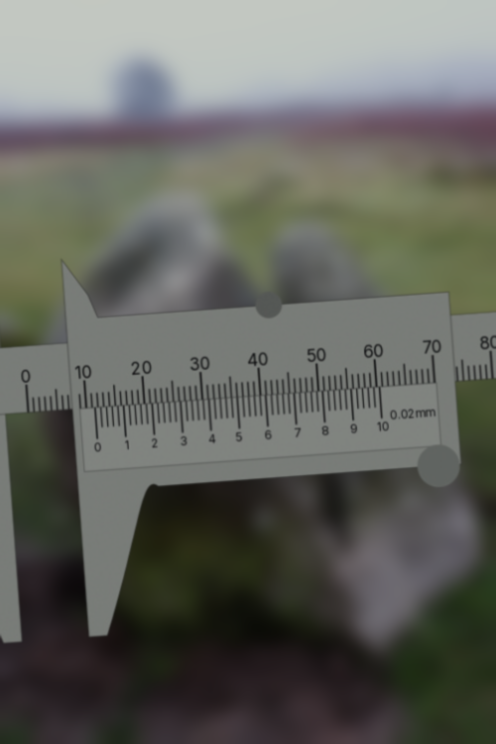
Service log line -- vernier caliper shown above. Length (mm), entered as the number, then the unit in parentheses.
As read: 11.5 (mm)
